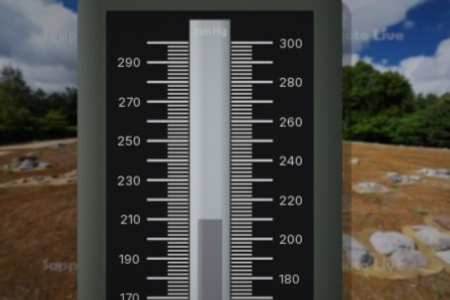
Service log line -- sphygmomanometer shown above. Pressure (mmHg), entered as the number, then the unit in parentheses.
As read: 210 (mmHg)
